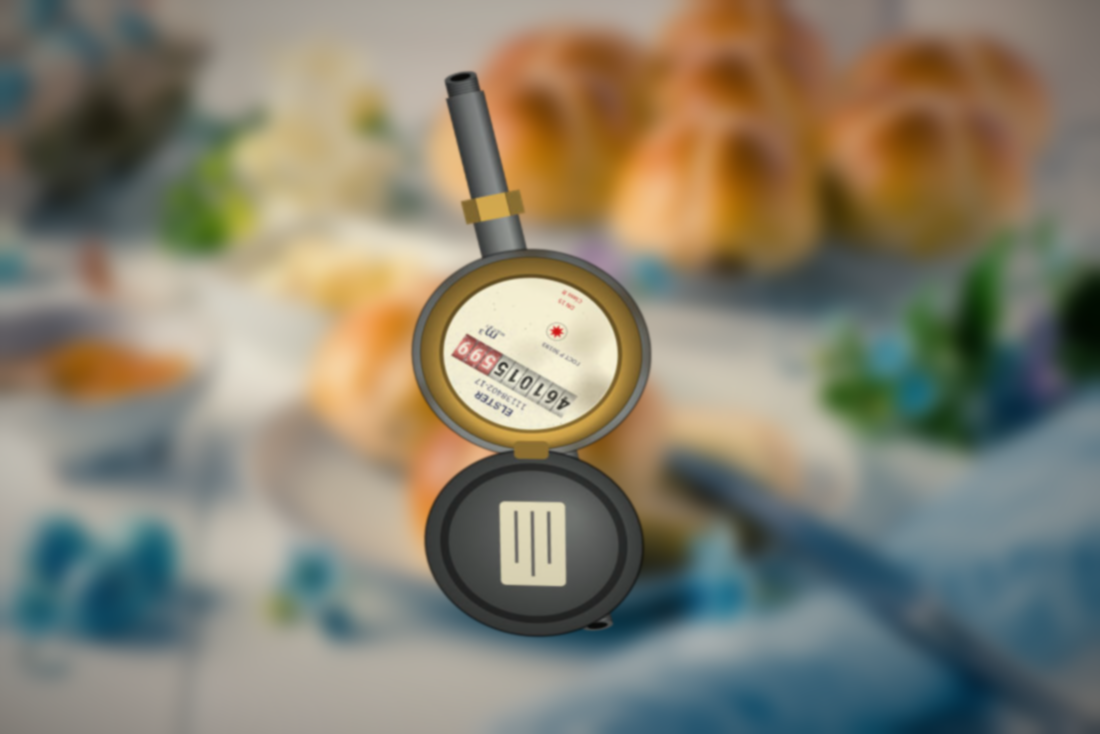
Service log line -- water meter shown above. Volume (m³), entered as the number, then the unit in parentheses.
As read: 461015.599 (m³)
